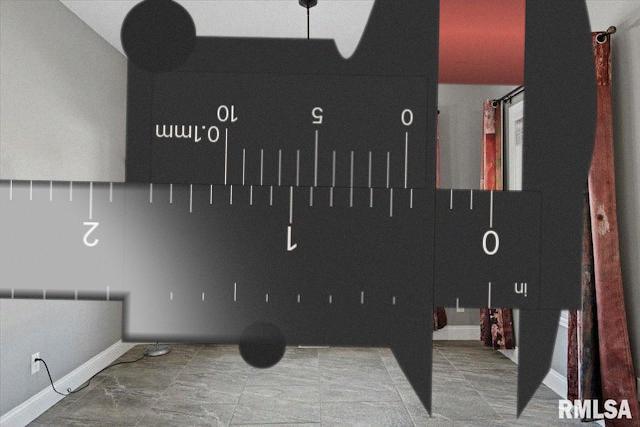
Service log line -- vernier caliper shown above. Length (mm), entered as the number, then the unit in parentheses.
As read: 4.3 (mm)
